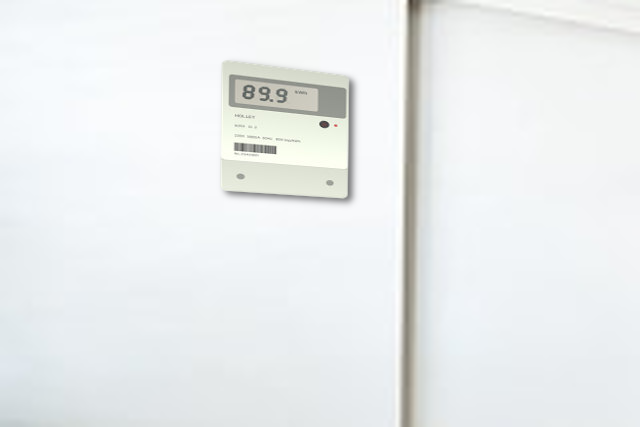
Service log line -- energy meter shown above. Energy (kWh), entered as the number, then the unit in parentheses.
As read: 89.9 (kWh)
